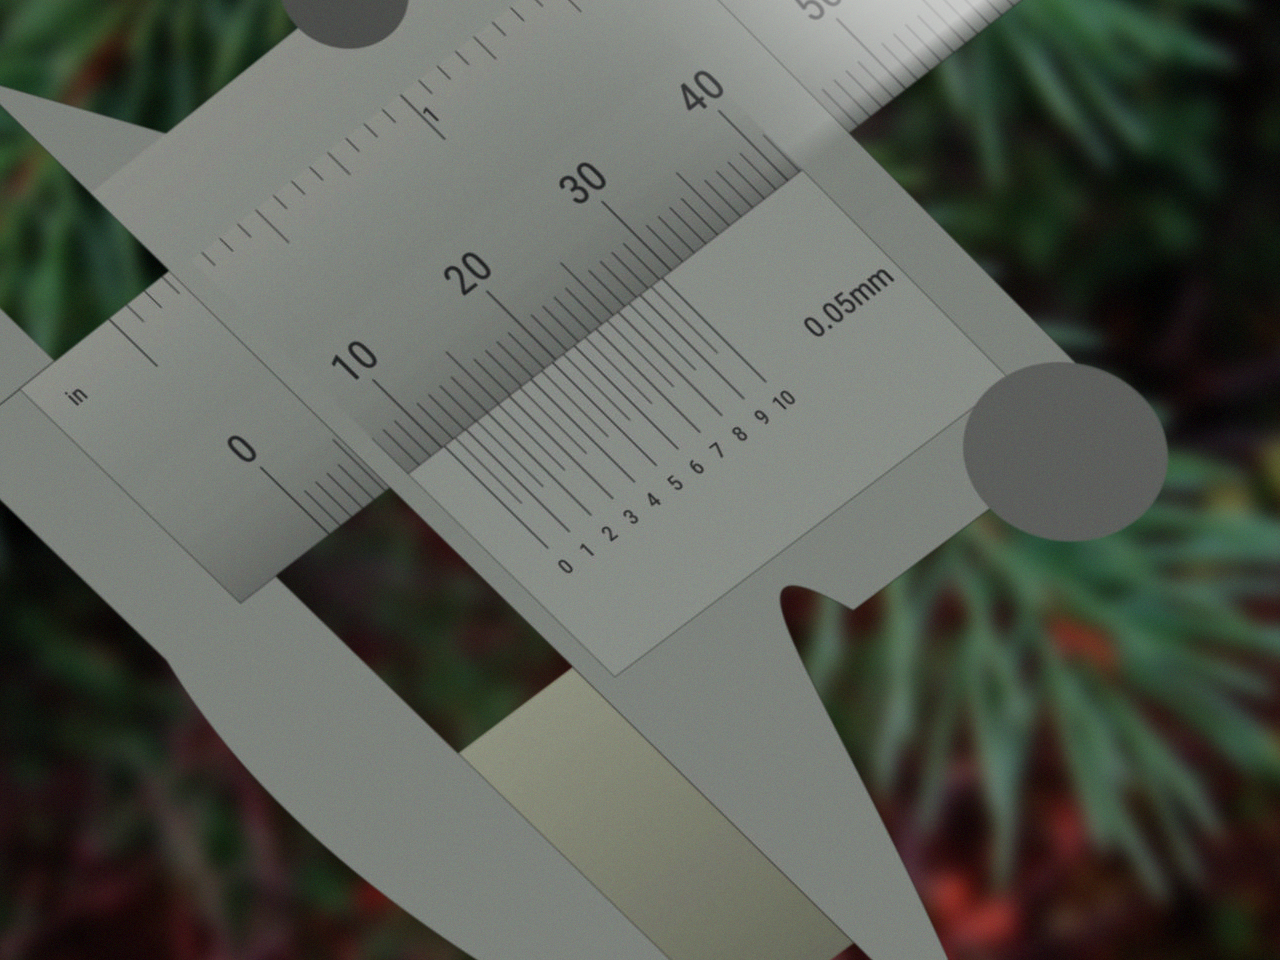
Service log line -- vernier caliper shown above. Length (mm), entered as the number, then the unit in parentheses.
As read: 10.2 (mm)
